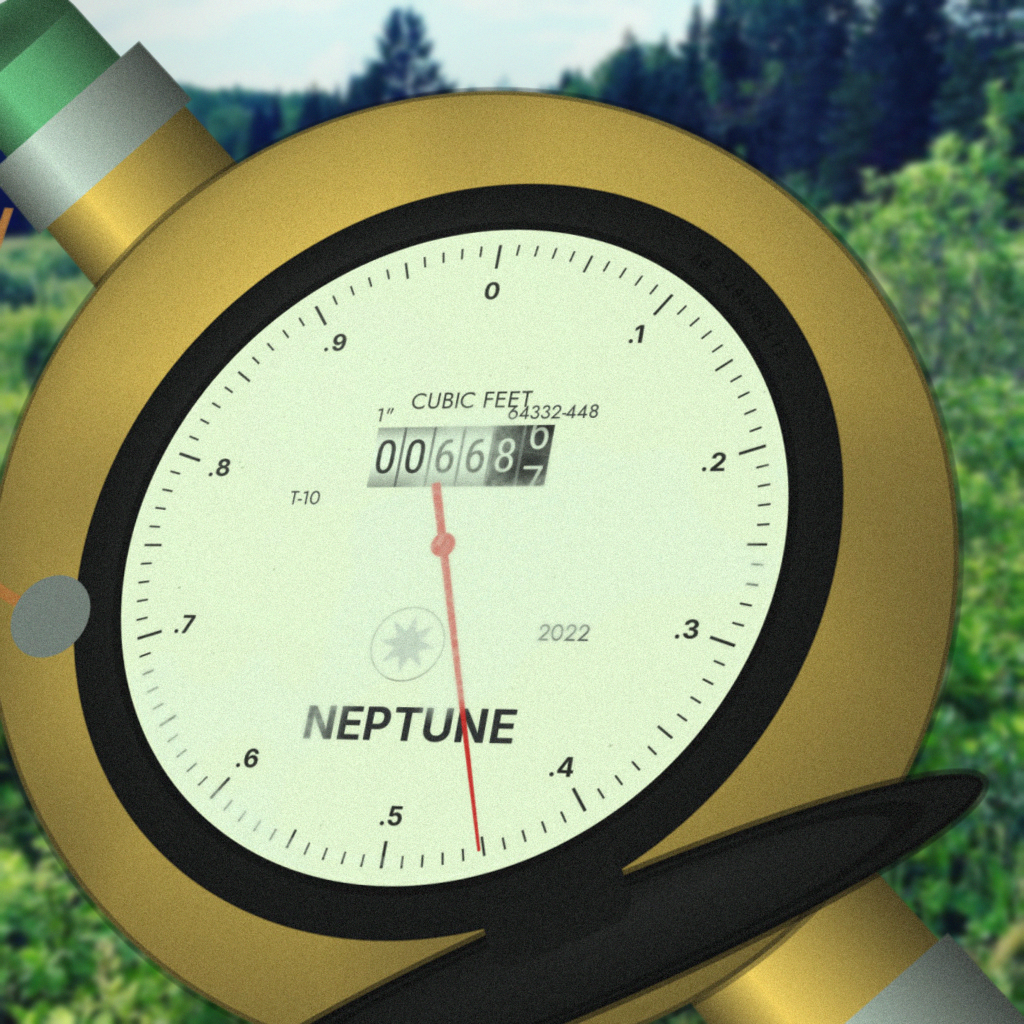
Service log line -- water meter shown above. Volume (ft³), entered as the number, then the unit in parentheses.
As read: 6686.45 (ft³)
